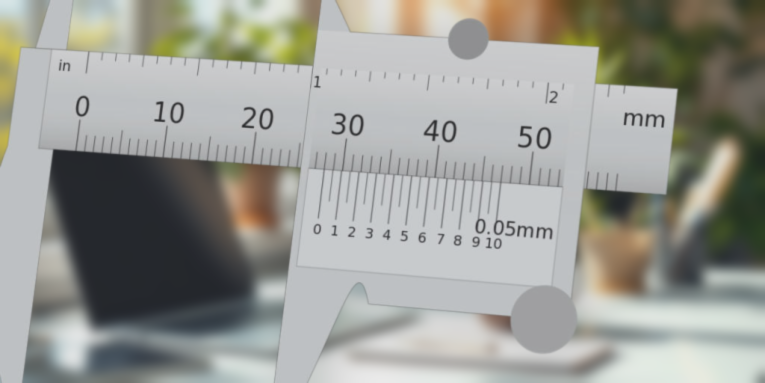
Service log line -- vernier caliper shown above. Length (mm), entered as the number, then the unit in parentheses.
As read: 28.0 (mm)
